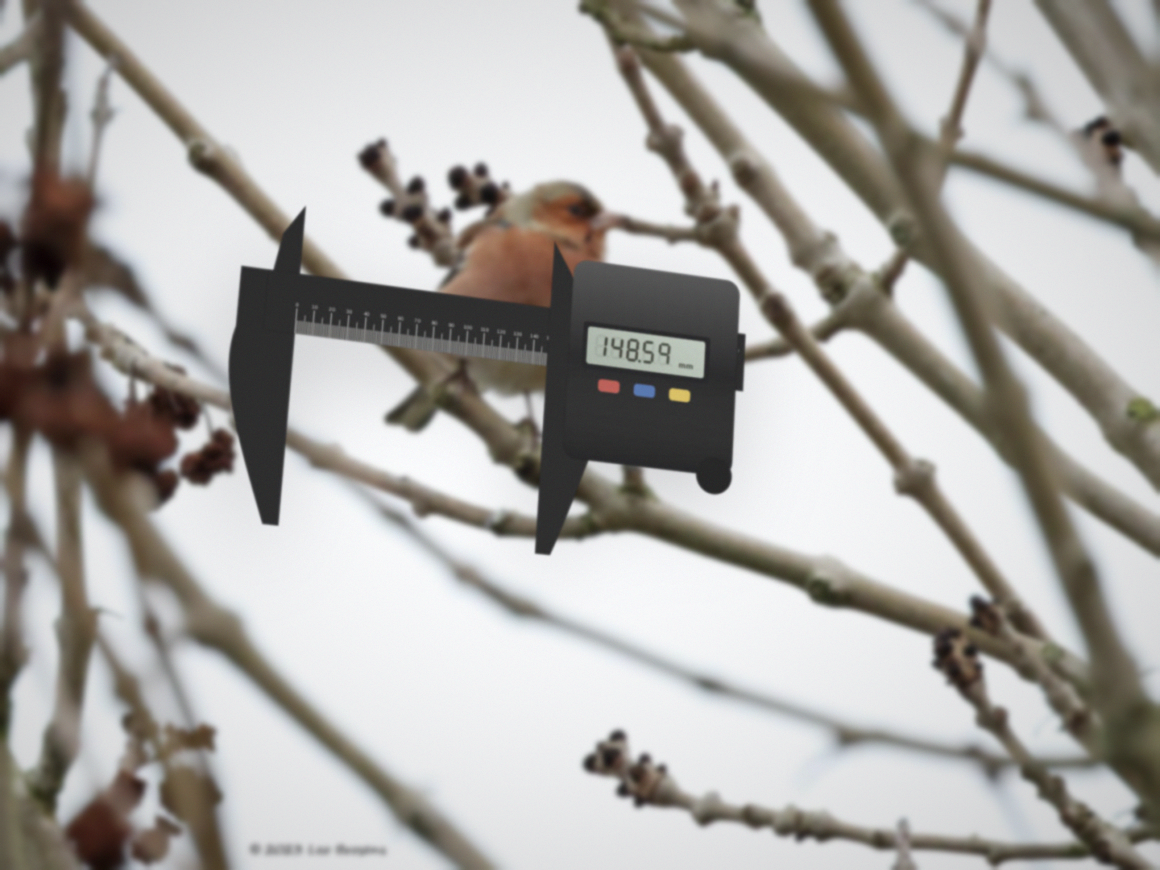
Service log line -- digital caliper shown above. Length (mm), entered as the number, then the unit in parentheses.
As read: 148.59 (mm)
